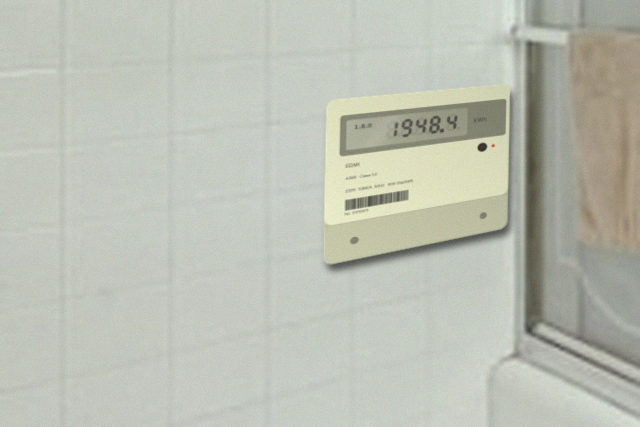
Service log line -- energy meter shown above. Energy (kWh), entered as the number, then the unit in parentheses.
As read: 1948.4 (kWh)
